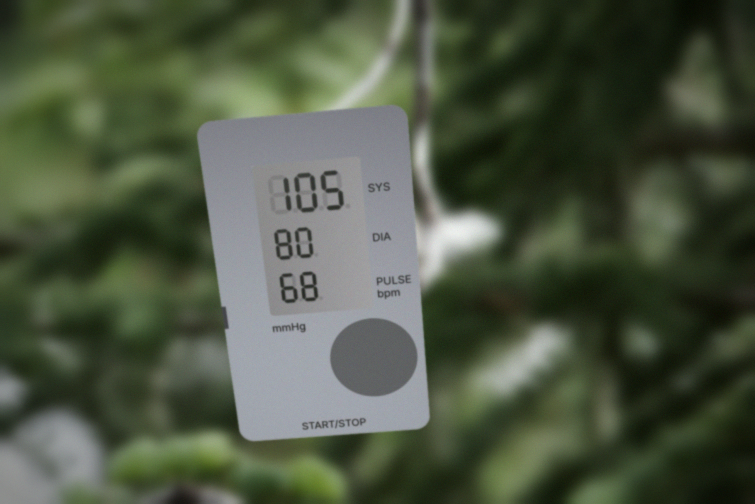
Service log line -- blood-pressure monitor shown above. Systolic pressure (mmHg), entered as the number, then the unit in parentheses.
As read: 105 (mmHg)
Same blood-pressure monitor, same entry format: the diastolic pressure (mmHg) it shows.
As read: 80 (mmHg)
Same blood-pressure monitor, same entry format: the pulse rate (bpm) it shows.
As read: 68 (bpm)
